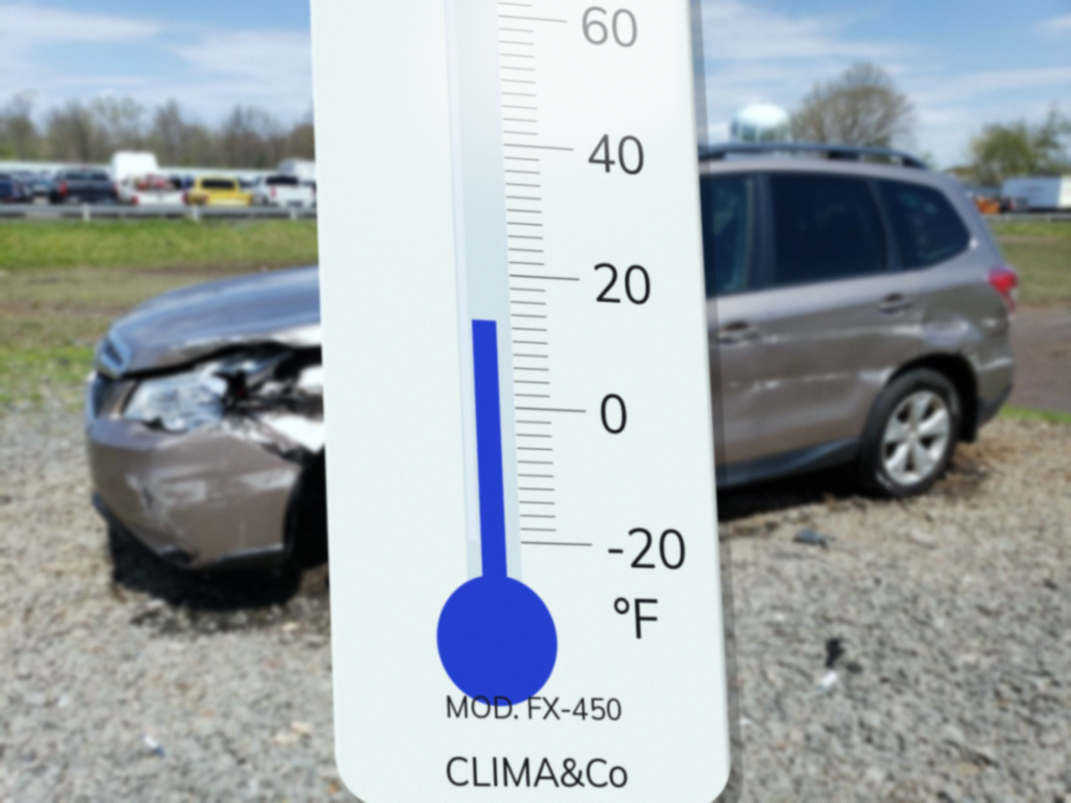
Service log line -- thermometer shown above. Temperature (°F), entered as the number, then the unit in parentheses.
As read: 13 (°F)
